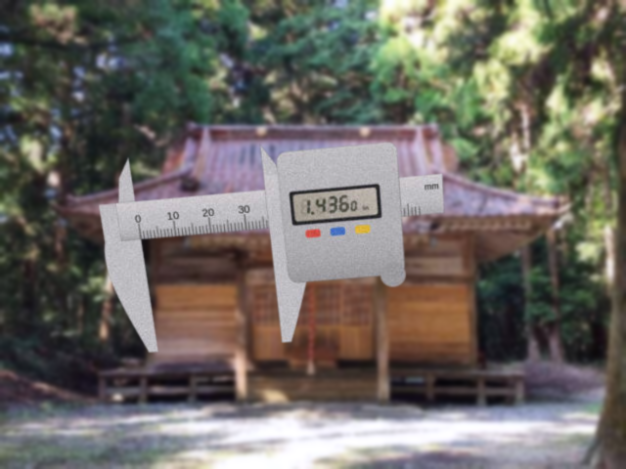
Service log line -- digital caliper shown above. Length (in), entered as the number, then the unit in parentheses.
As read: 1.4360 (in)
